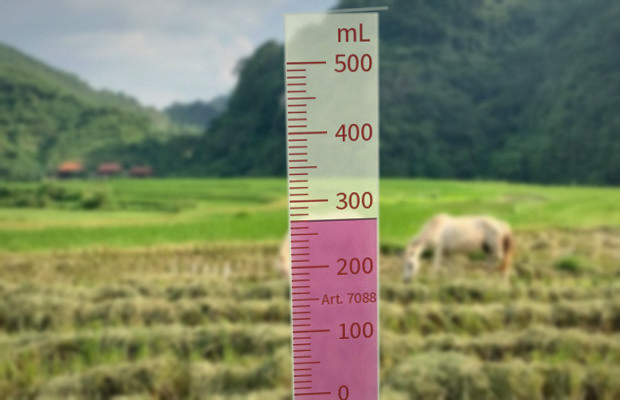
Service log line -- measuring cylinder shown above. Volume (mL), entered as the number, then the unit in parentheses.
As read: 270 (mL)
